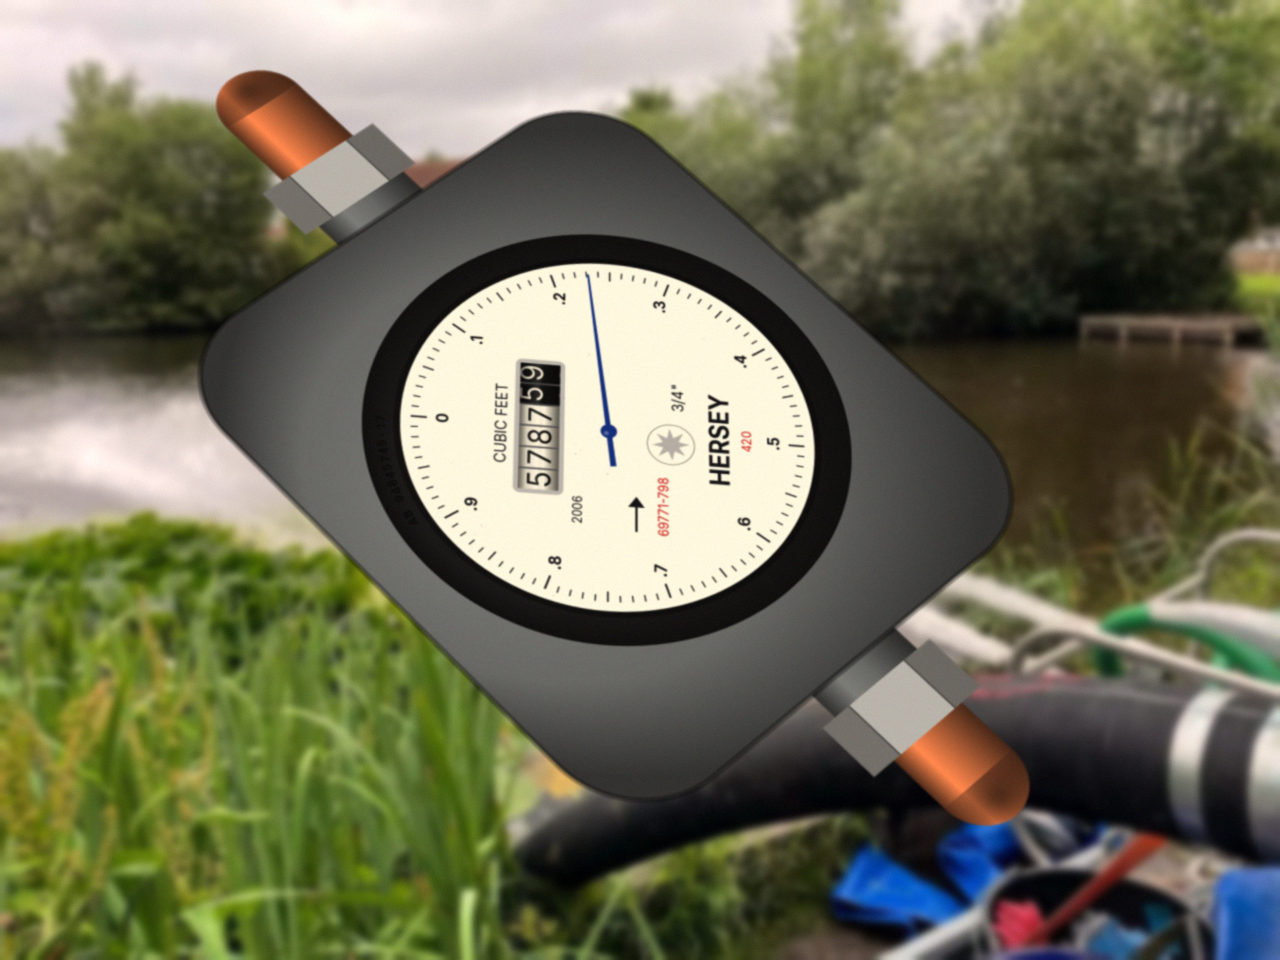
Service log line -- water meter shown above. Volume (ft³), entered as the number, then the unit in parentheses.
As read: 578759.23 (ft³)
